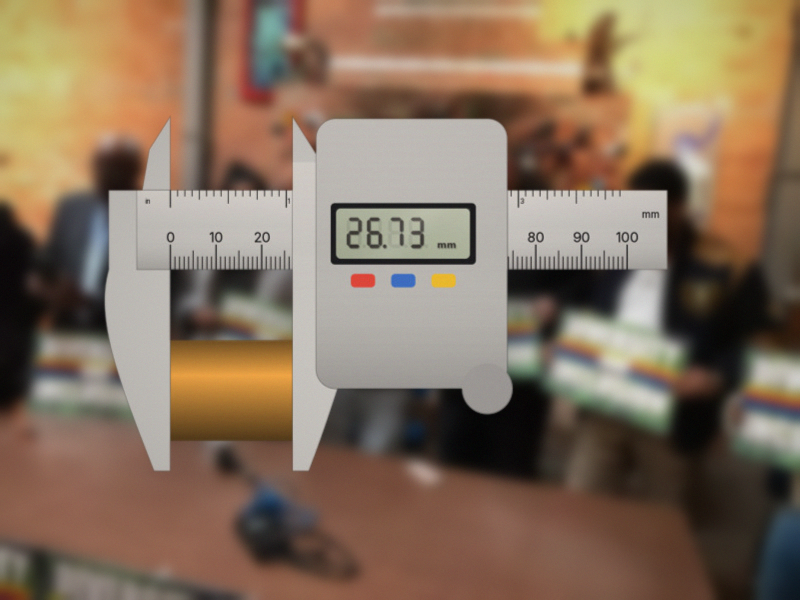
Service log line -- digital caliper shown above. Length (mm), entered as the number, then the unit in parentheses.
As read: 26.73 (mm)
